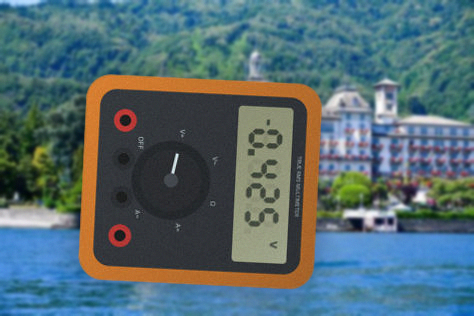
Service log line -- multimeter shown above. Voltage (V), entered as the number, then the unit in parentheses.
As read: -0.425 (V)
